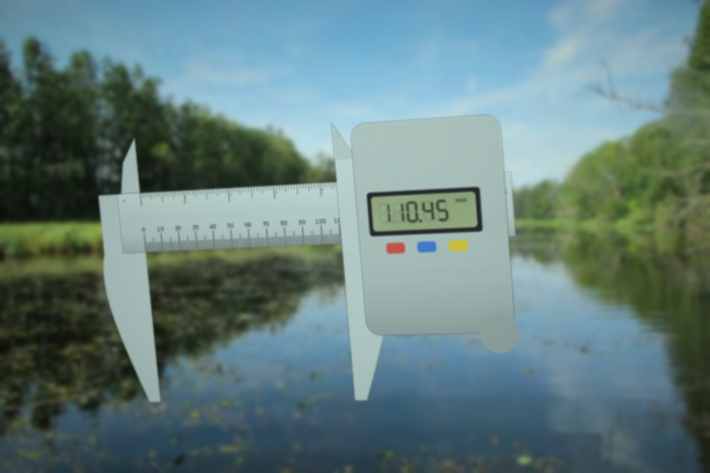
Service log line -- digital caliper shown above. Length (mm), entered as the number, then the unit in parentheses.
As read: 110.45 (mm)
